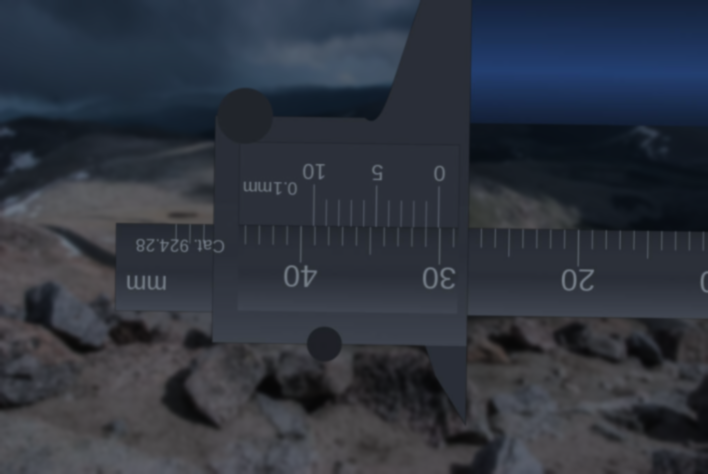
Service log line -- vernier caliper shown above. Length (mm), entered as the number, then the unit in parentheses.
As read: 30.1 (mm)
